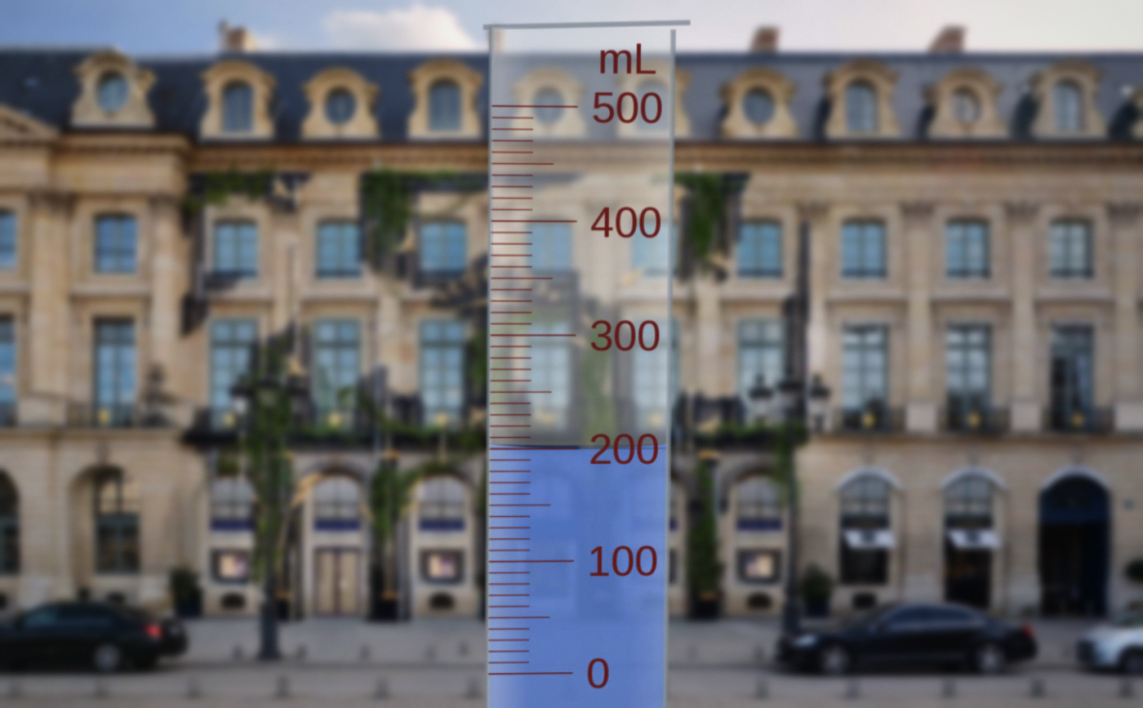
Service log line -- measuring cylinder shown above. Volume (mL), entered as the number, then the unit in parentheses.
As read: 200 (mL)
